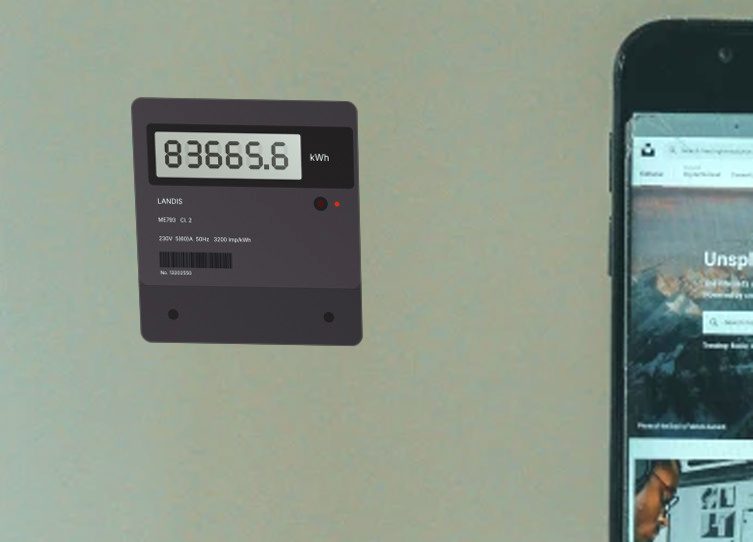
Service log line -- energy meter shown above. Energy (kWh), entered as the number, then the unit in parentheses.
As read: 83665.6 (kWh)
